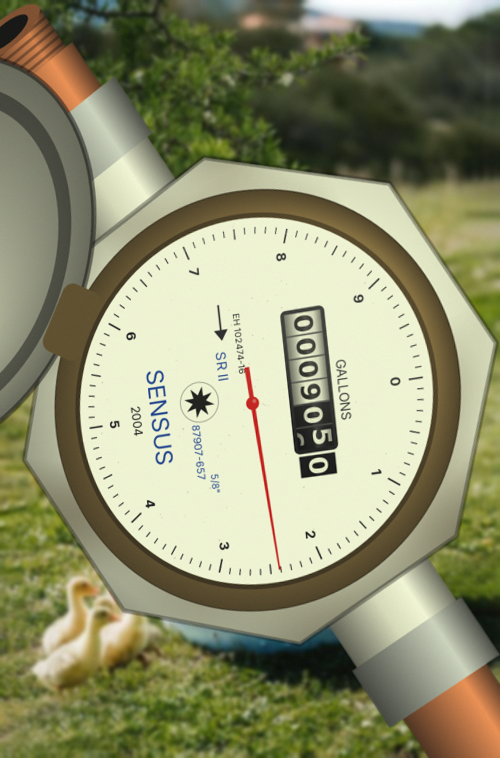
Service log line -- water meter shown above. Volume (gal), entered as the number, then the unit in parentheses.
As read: 9052.4 (gal)
